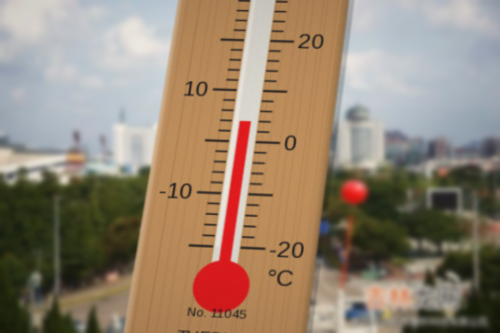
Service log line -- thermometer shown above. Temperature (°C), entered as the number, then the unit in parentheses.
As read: 4 (°C)
